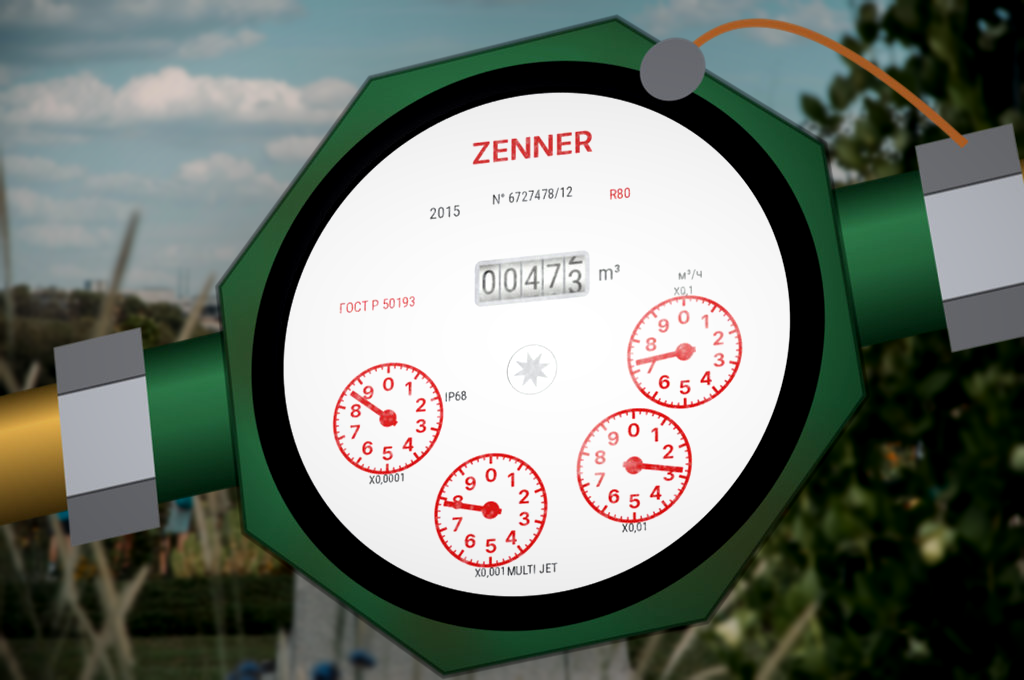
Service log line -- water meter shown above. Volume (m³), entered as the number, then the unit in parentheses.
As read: 472.7278 (m³)
